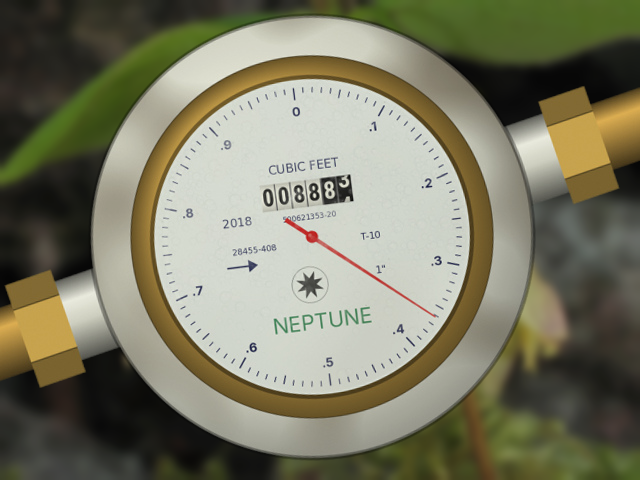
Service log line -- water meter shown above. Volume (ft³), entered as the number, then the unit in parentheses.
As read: 8883.36 (ft³)
